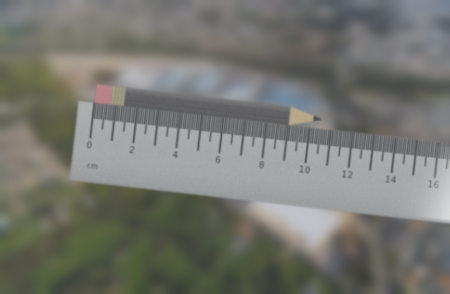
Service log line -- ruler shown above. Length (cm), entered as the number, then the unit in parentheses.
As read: 10.5 (cm)
